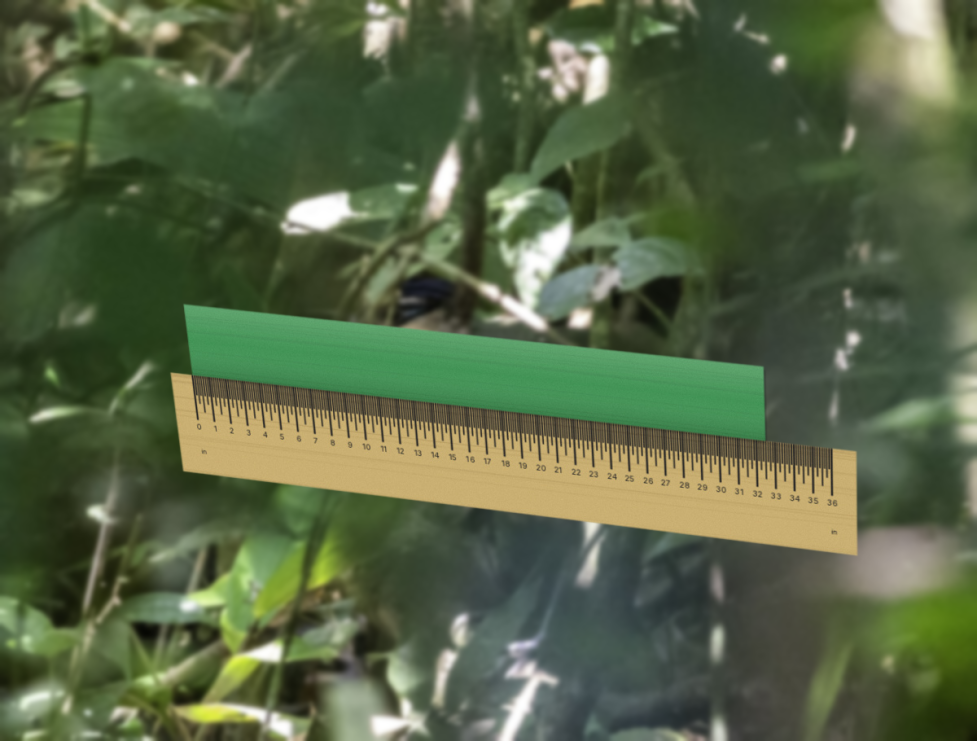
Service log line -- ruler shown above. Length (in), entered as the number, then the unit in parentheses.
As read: 32.5 (in)
